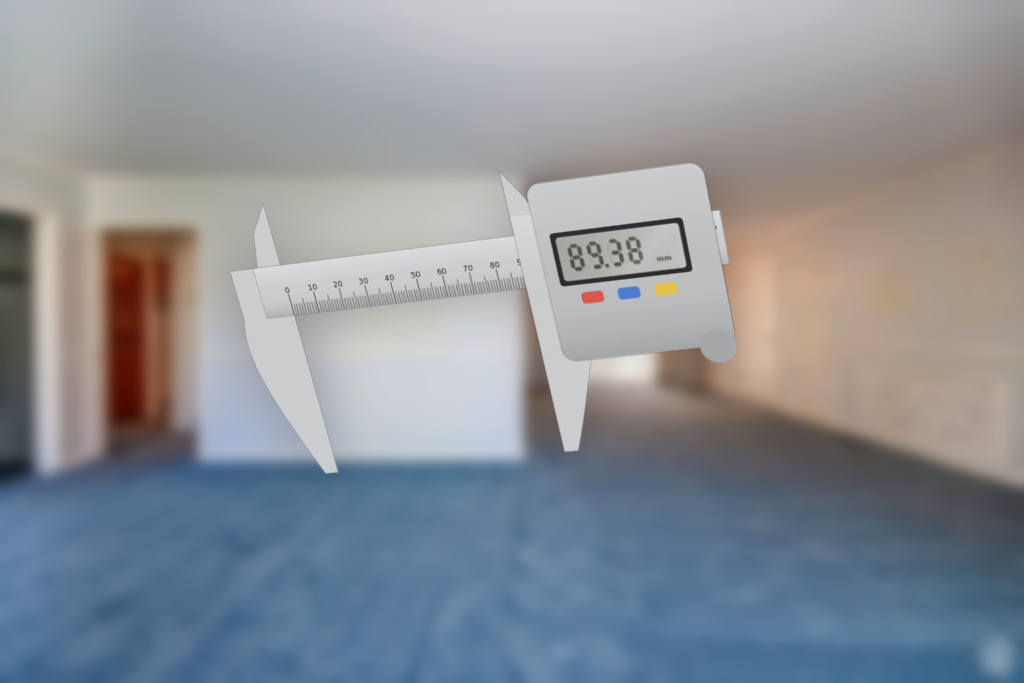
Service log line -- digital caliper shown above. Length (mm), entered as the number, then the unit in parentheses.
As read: 89.38 (mm)
